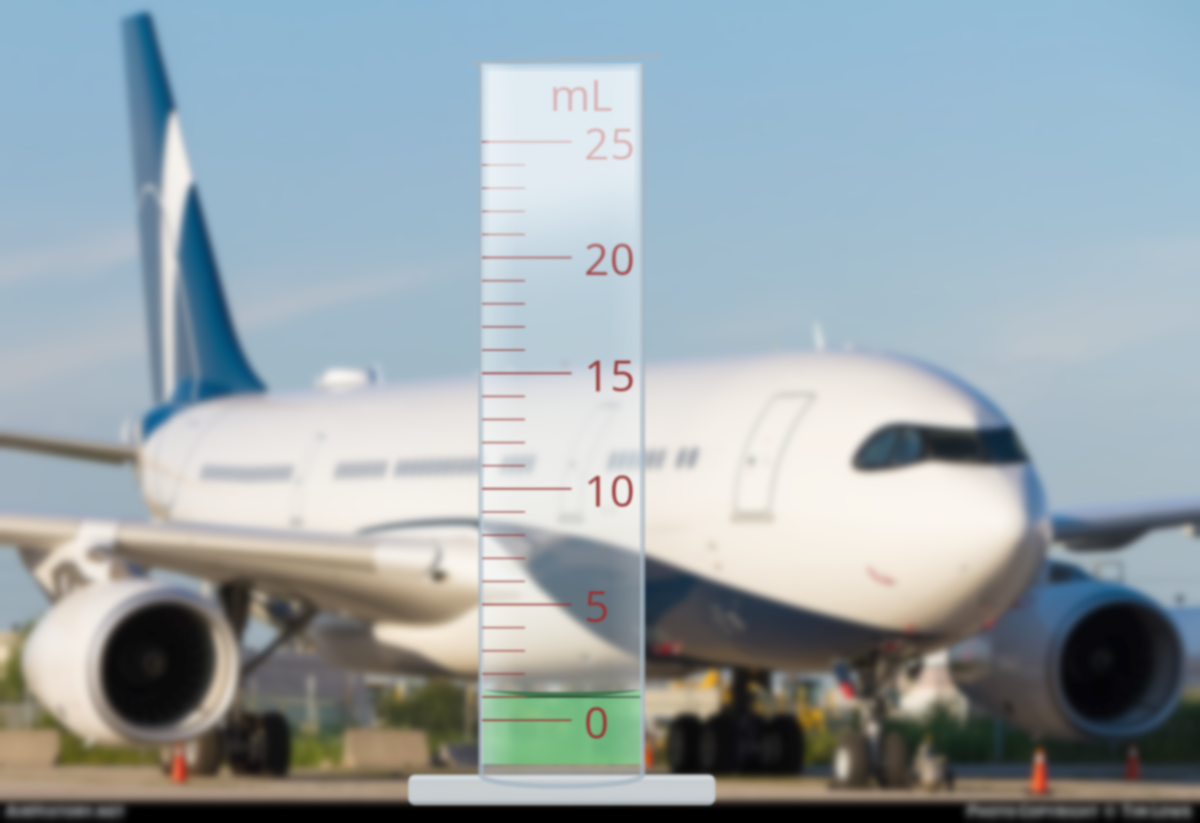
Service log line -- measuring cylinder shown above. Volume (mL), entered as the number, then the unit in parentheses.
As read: 1 (mL)
